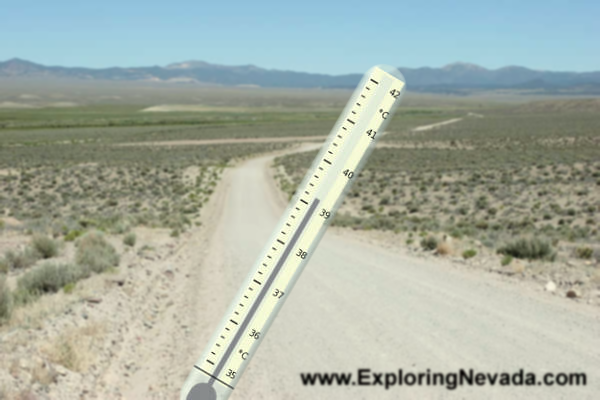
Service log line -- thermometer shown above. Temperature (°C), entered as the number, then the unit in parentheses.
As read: 39.2 (°C)
